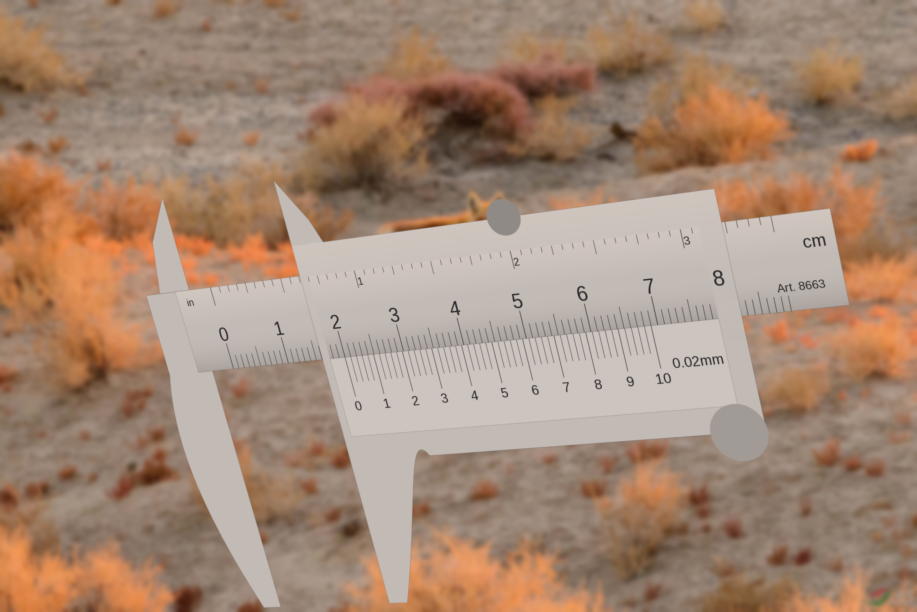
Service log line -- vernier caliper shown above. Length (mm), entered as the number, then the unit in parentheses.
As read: 20.0 (mm)
